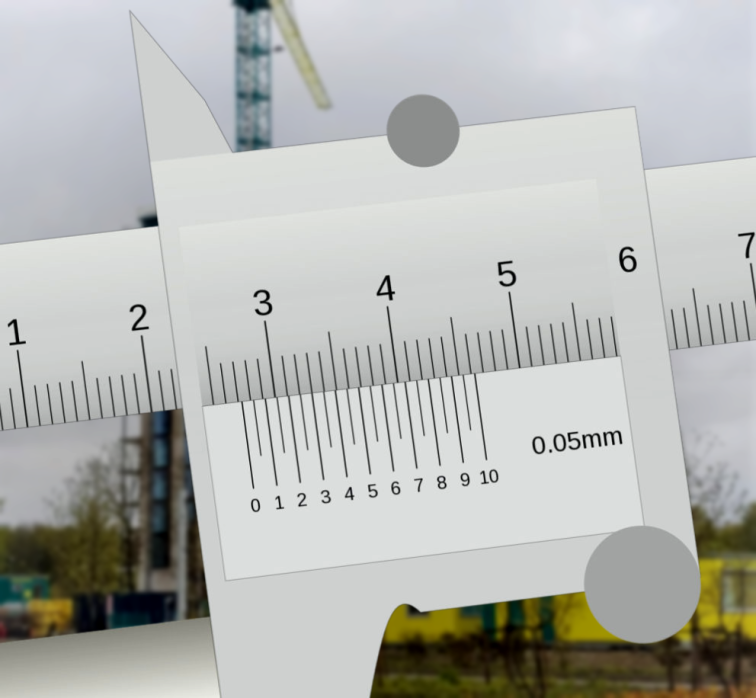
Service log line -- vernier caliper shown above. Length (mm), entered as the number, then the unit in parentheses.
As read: 27.3 (mm)
